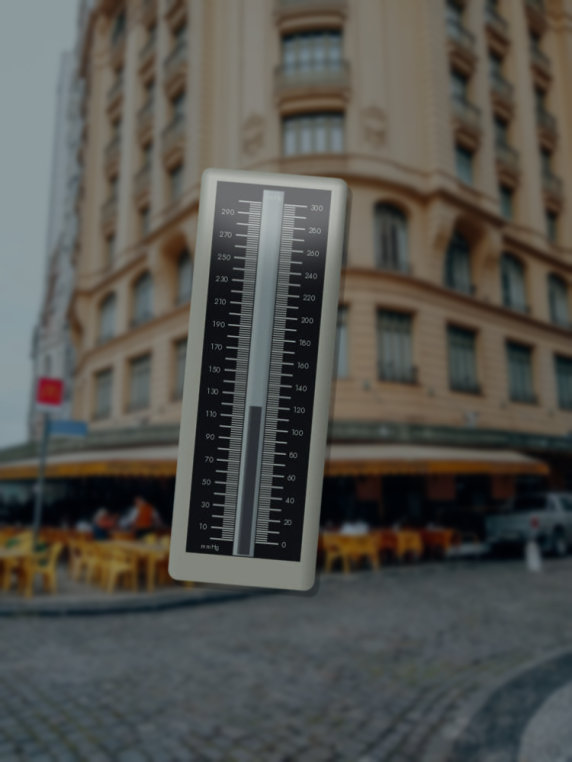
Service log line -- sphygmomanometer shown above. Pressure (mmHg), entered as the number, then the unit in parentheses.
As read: 120 (mmHg)
